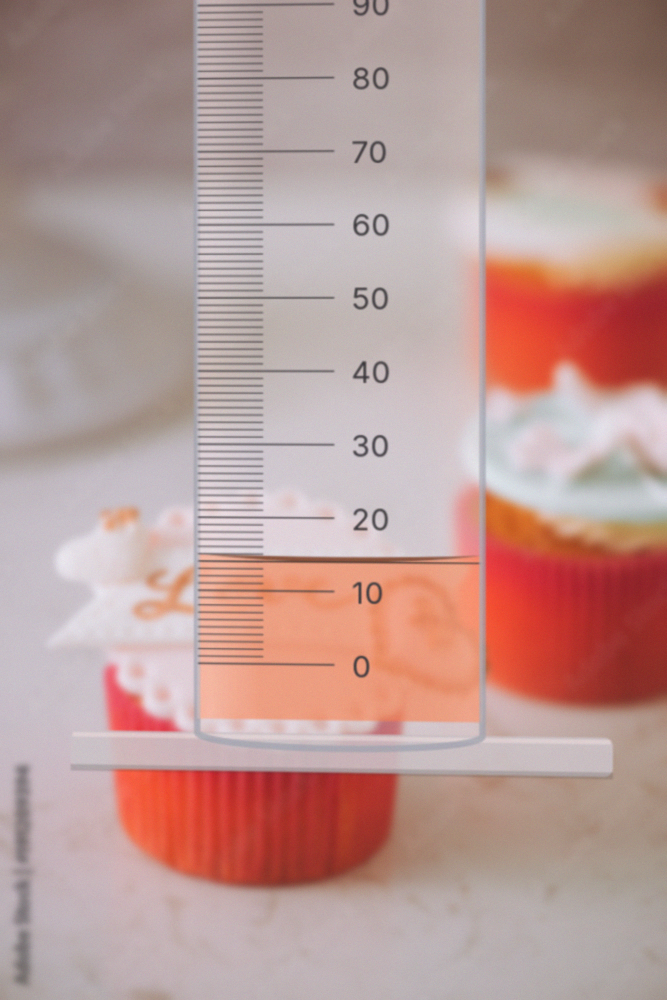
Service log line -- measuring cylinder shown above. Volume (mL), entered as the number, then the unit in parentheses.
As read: 14 (mL)
